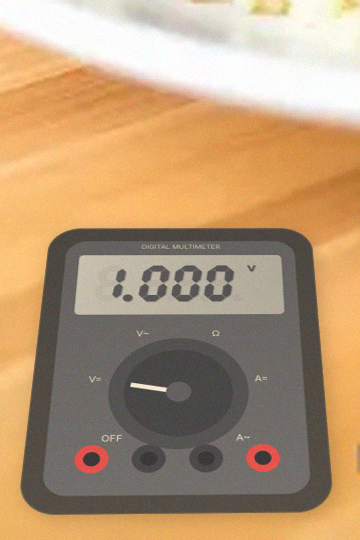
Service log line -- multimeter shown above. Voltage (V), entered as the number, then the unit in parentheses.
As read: 1.000 (V)
